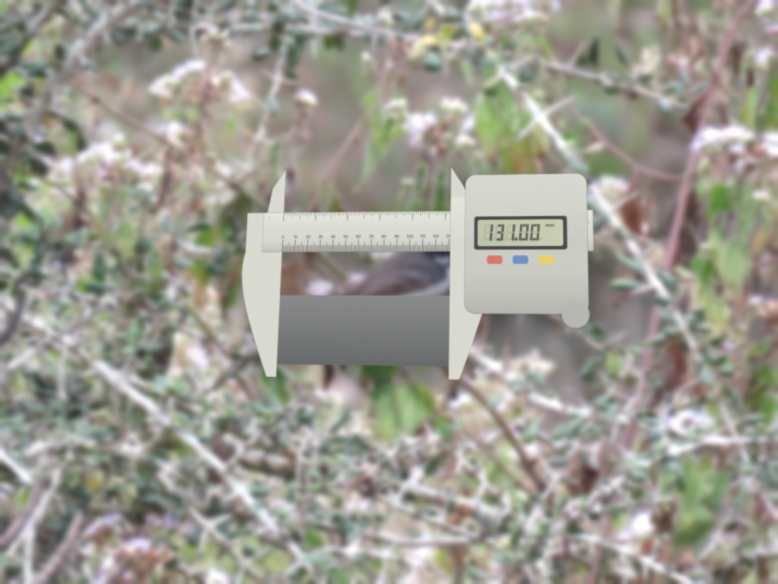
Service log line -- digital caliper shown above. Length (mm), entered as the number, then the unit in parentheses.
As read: 131.00 (mm)
